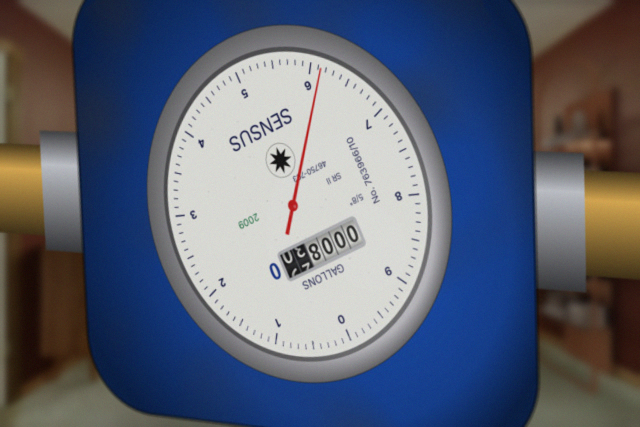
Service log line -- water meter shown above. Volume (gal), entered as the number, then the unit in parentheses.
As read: 8296.1 (gal)
